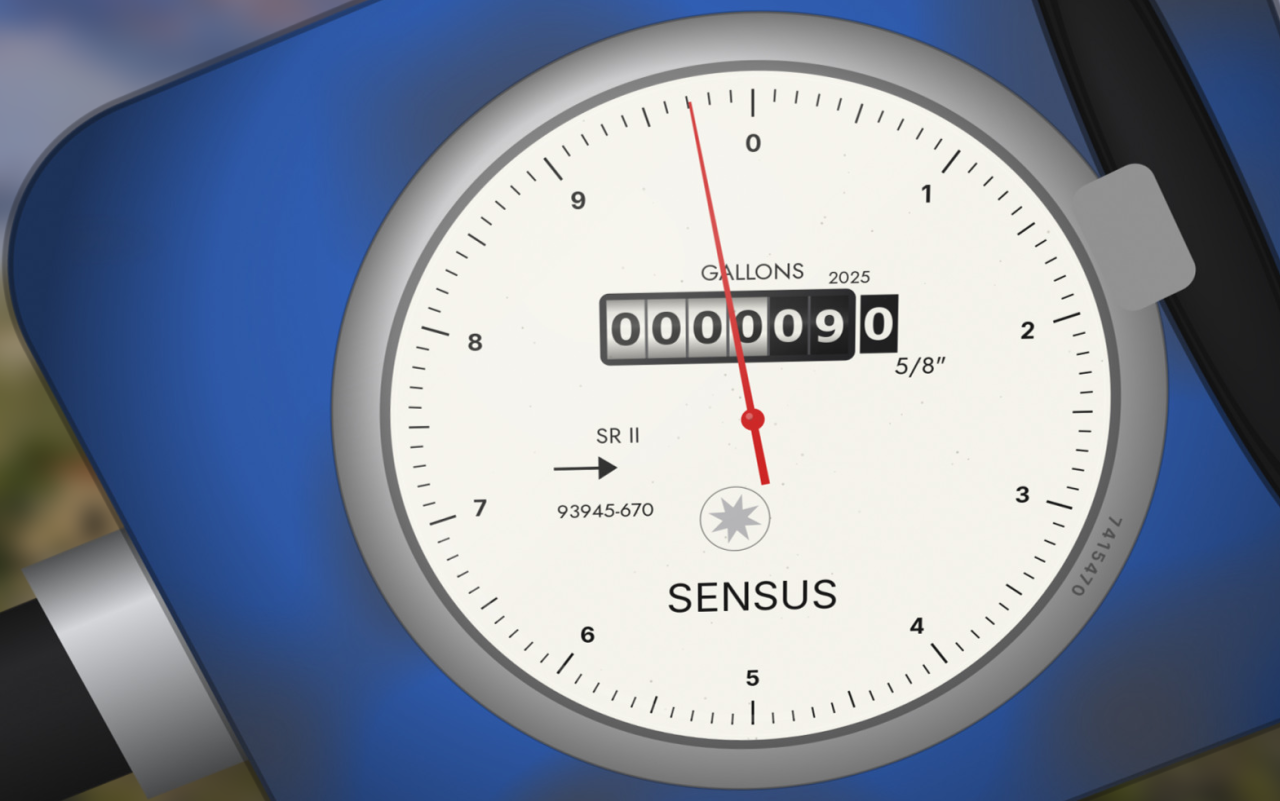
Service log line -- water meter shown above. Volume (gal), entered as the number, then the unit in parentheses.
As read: 89.7 (gal)
